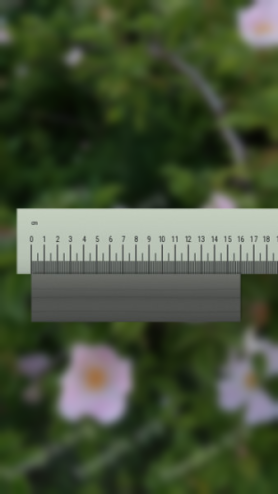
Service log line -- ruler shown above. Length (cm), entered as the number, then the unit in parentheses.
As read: 16 (cm)
